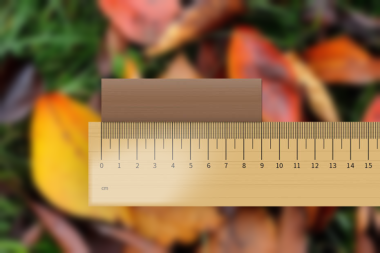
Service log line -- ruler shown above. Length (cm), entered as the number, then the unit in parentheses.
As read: 9 (cm)
